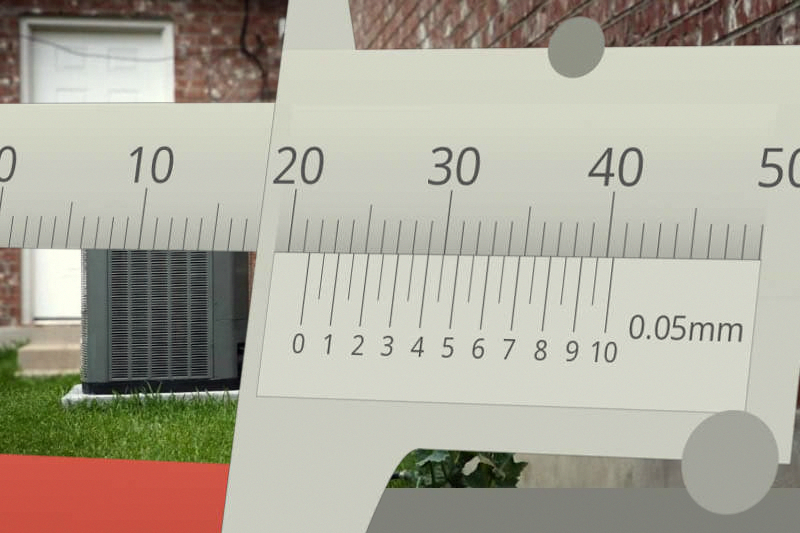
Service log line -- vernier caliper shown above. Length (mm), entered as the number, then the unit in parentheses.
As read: 21.4 (mm)
